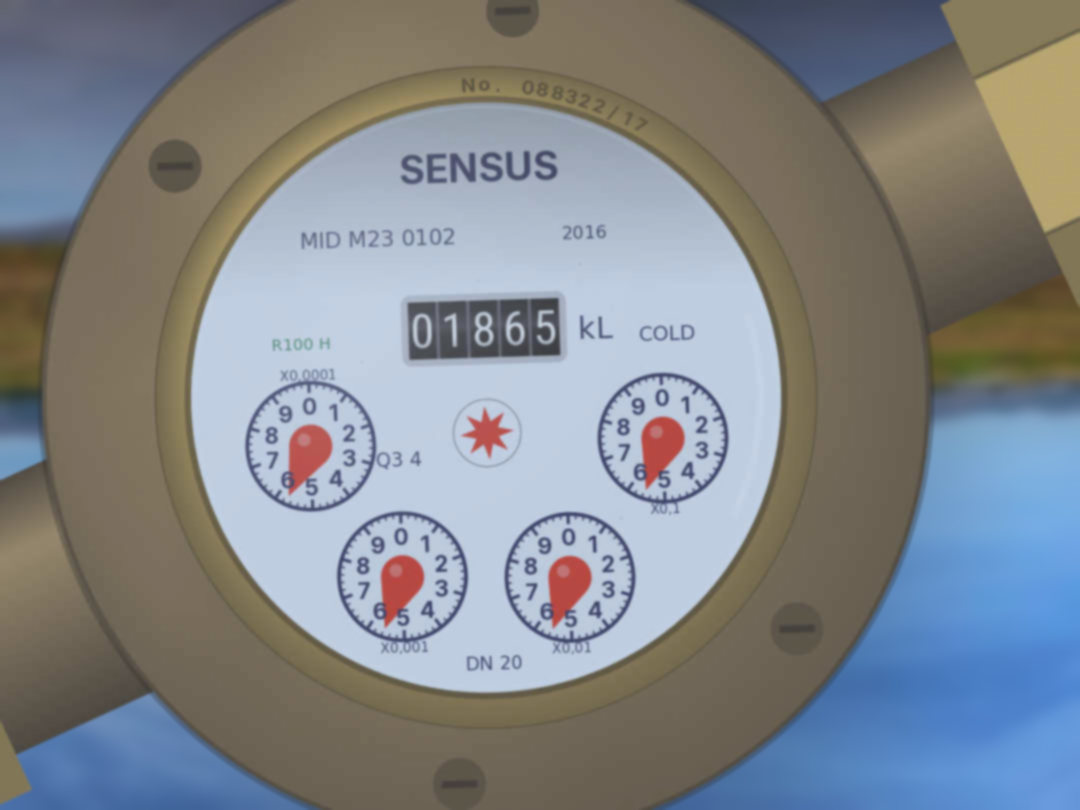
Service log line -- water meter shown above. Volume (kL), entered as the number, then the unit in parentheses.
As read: 1865.5555 (kL)
